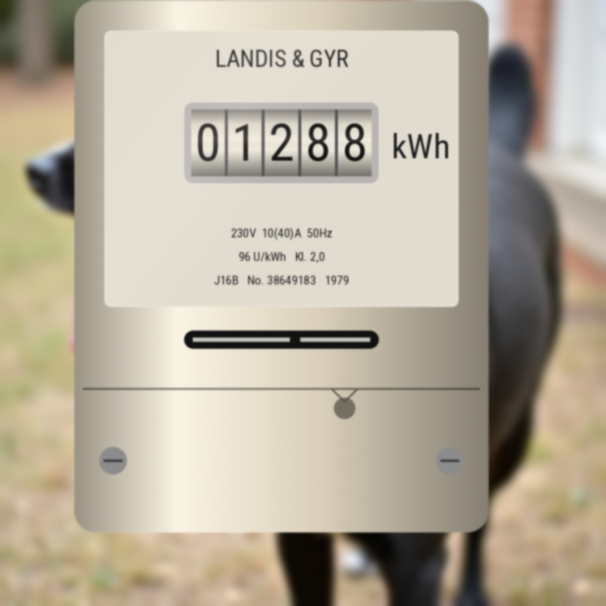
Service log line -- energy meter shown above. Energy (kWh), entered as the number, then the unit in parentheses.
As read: 1288 (kWh)
